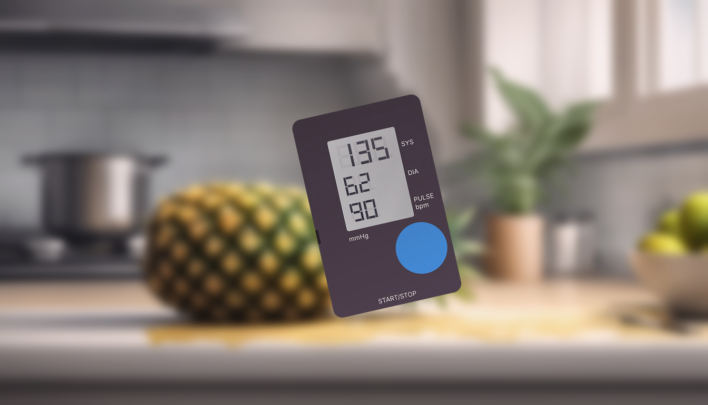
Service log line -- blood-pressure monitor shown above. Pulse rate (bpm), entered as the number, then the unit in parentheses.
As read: 90 (bpm)
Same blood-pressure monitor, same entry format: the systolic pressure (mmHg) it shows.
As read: 135 (mmHg)
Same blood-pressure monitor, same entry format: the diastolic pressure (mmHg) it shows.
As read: 62 (mmHg)
